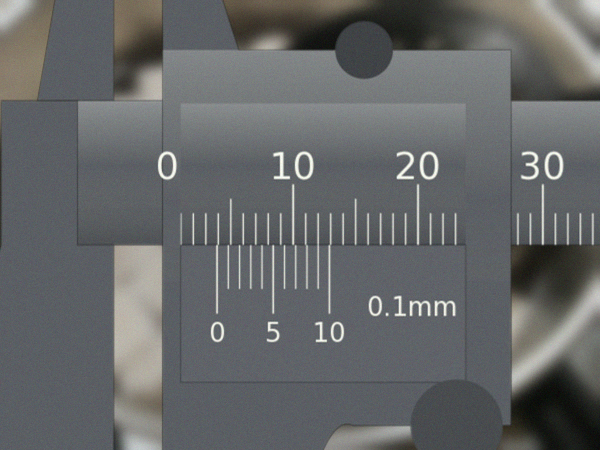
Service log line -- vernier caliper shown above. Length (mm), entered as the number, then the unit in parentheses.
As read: 3.9 (mm)
